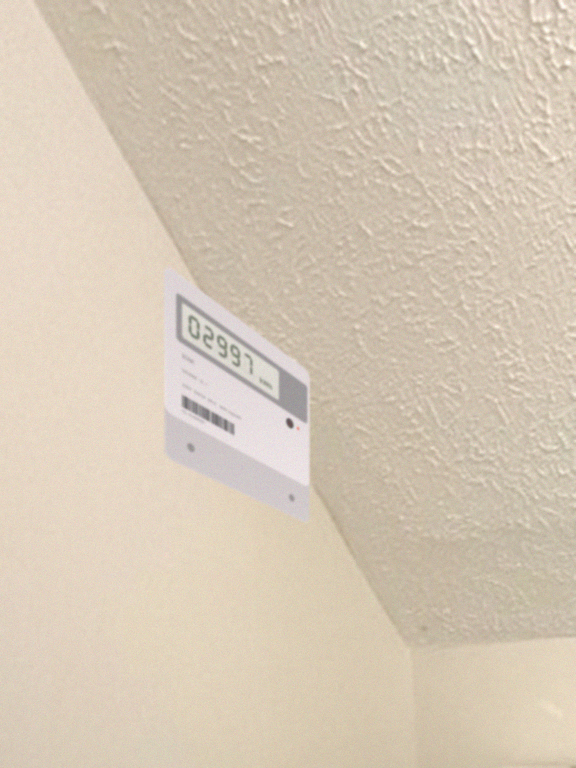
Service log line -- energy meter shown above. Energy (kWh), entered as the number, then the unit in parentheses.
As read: 2997 (kWh)
